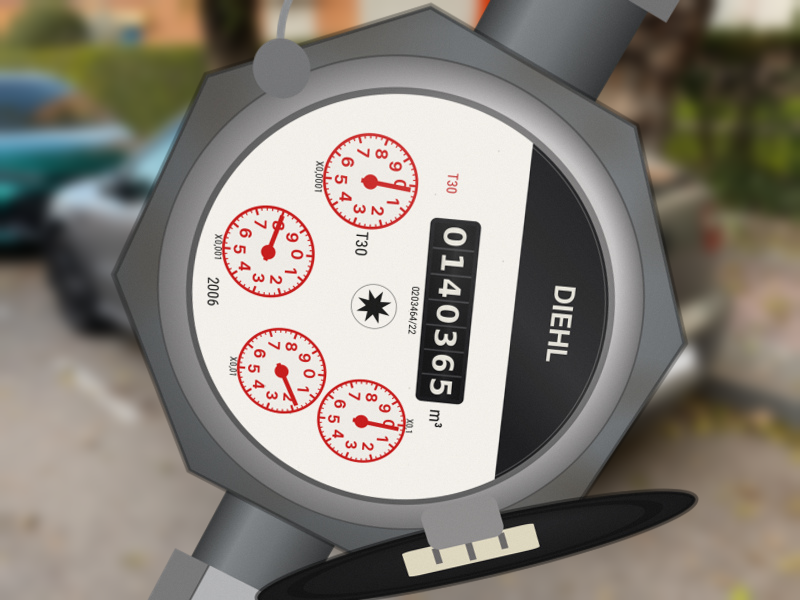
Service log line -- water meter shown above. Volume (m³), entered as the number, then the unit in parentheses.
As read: 140365.0180 (m³)
